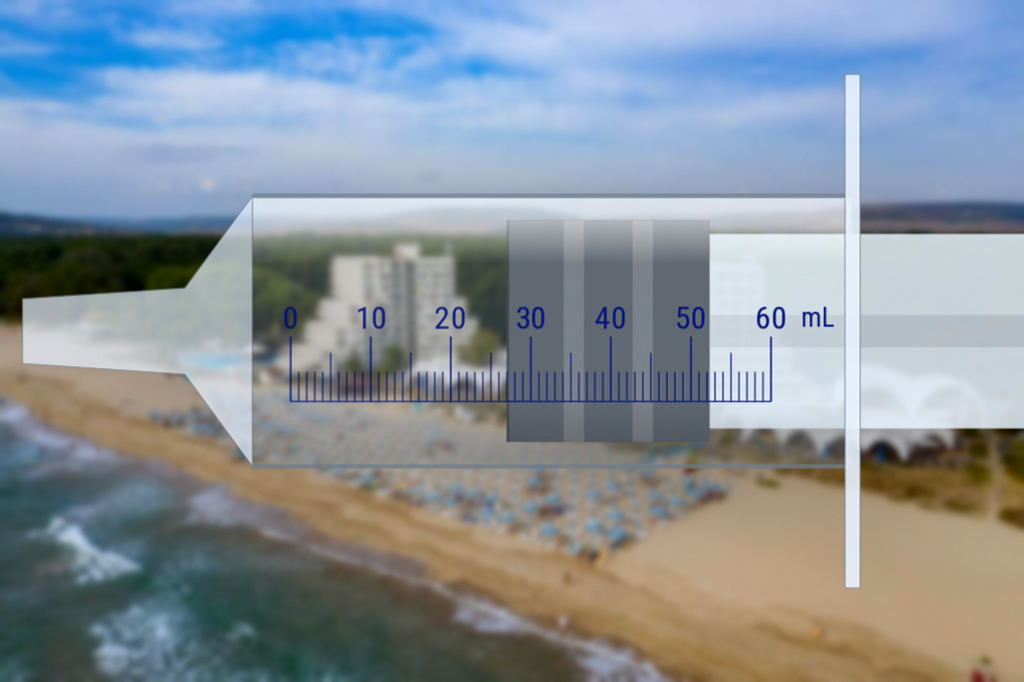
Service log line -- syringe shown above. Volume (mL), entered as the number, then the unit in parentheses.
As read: 27 (mL)
